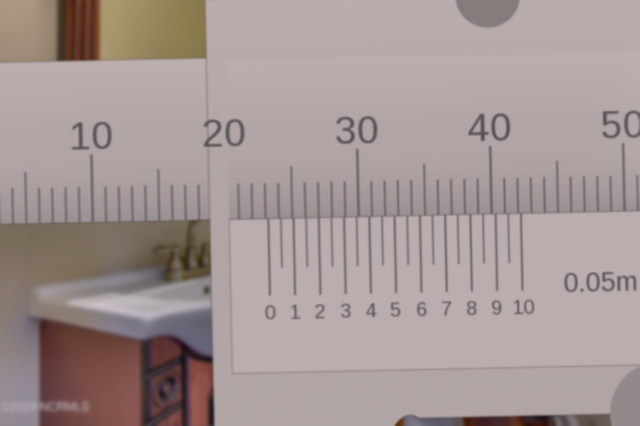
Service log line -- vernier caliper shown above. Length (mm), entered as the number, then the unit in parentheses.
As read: 23.2 (mm)
